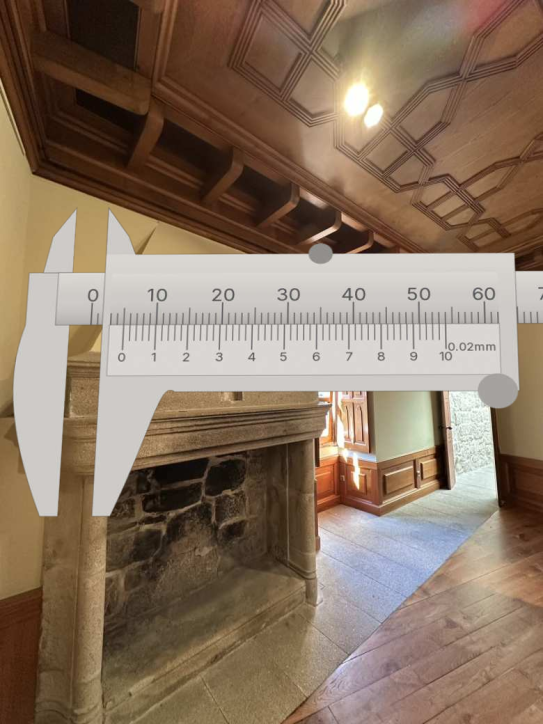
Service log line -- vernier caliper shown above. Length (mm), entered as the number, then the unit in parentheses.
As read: 5.0 (mm)
